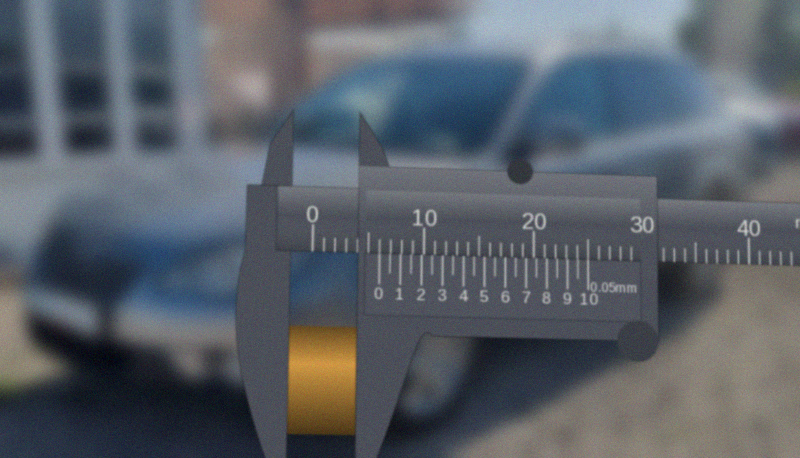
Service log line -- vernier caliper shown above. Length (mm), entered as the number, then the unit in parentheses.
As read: 6.0 (mm)
